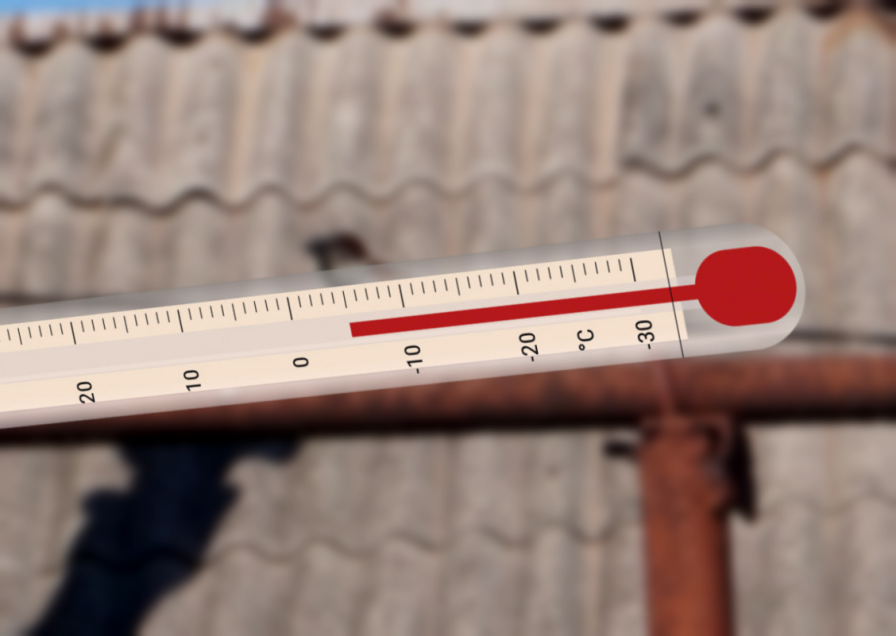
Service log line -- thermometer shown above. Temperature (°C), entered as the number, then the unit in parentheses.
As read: -5 (°C)
